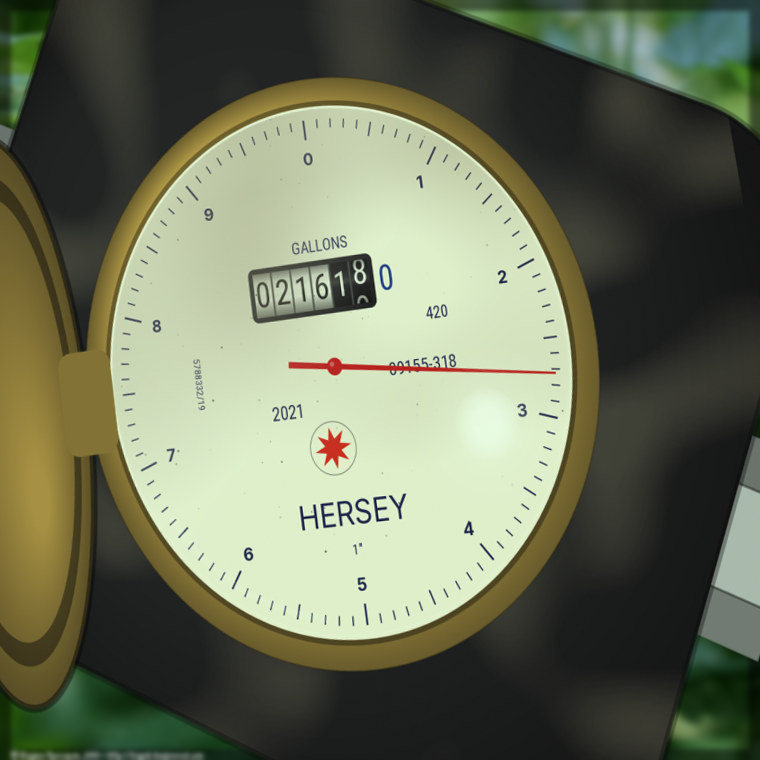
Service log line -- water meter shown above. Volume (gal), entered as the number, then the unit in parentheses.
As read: 216182.7 (gal)
